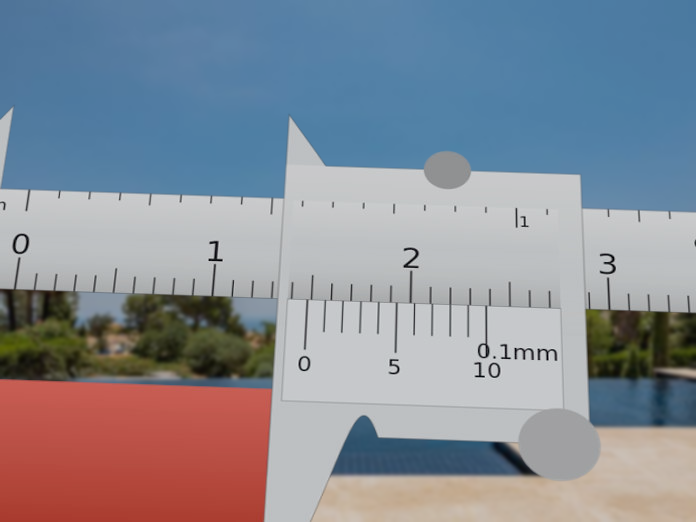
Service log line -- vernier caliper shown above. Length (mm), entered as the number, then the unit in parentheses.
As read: 14.8 (mm)
